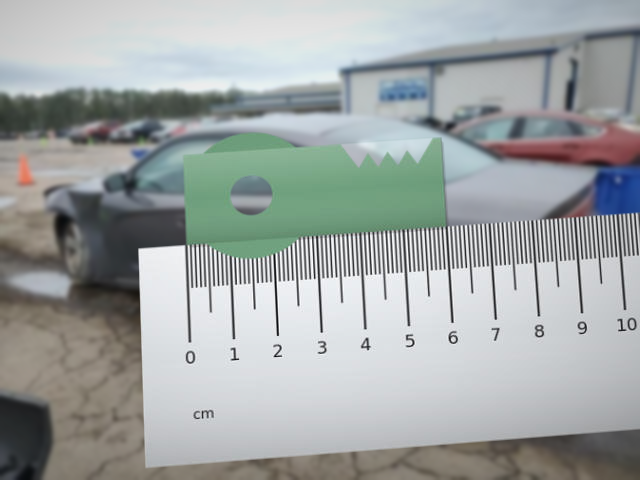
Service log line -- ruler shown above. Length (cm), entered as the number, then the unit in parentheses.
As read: 6 (cm)
